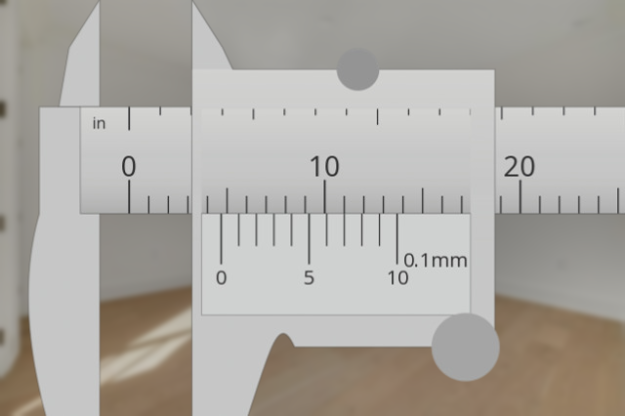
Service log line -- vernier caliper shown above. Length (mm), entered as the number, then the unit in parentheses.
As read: 4.7 (mm)
